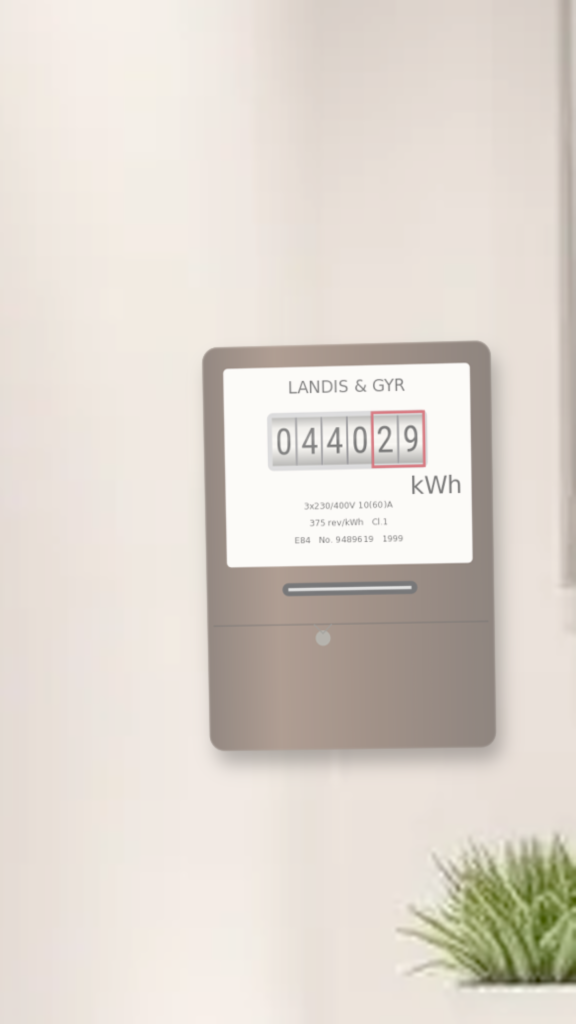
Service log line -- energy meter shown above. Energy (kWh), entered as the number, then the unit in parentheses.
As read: 440.29 (kWh)
